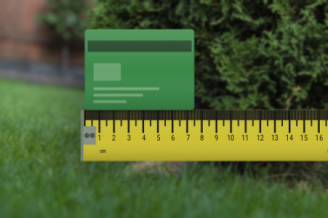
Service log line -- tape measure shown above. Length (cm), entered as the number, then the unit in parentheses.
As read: 7.5 (cm)
